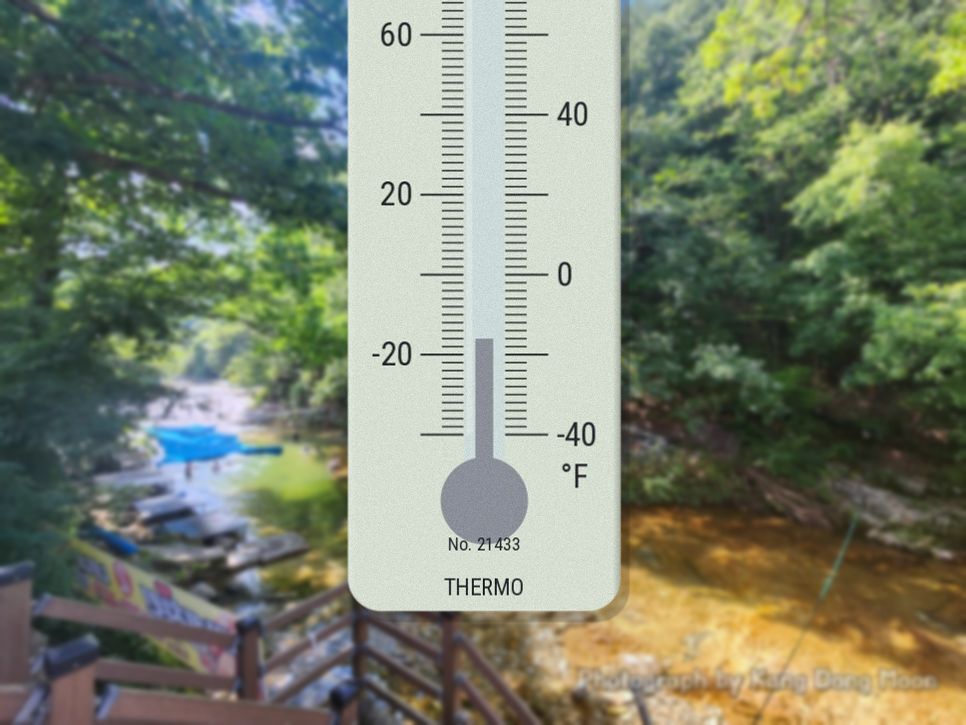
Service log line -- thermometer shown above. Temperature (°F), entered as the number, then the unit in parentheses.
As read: -16 (°F)
